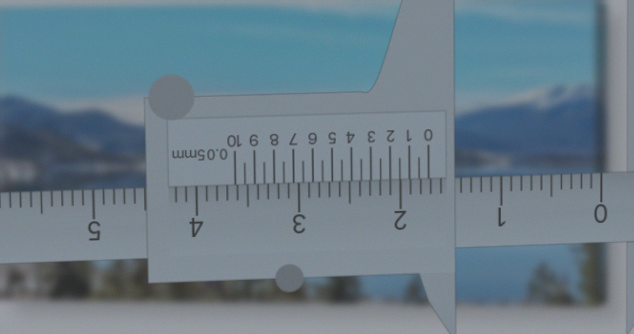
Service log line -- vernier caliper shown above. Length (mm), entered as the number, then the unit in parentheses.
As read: 17.2 (mm)
